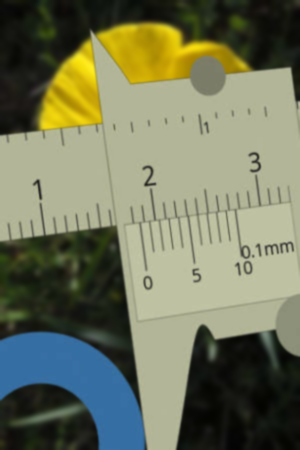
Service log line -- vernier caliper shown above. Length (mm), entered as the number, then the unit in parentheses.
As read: 18.6 (mm)
